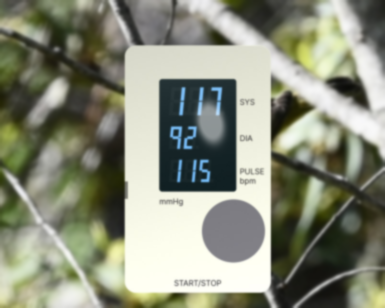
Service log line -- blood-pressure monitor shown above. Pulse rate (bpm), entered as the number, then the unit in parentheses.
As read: 115 (bpm)
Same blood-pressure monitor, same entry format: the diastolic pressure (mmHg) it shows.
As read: 92 (mmHg)
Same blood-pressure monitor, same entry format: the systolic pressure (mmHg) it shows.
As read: 117 (mmHg)
